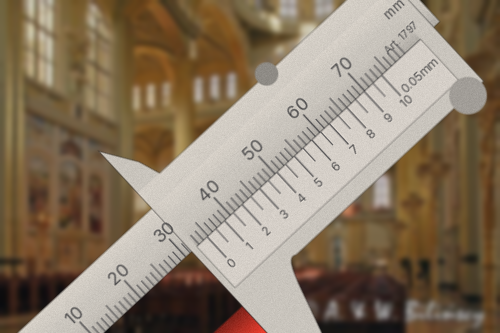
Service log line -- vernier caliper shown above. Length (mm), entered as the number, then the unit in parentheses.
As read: 34.8 (mm)
